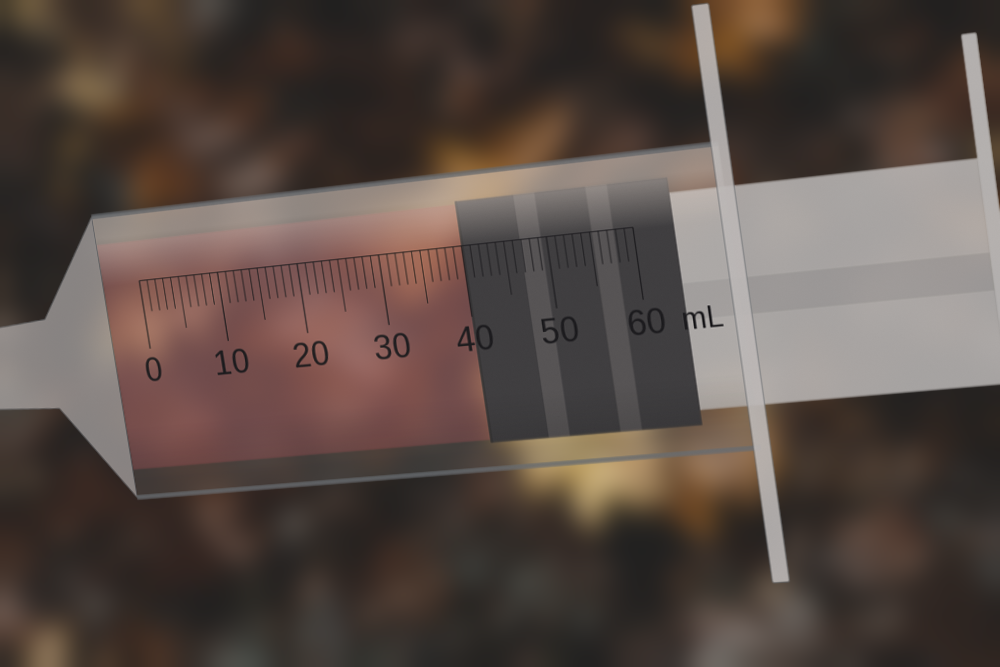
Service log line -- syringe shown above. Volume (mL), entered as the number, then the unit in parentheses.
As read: 40 (mL)
